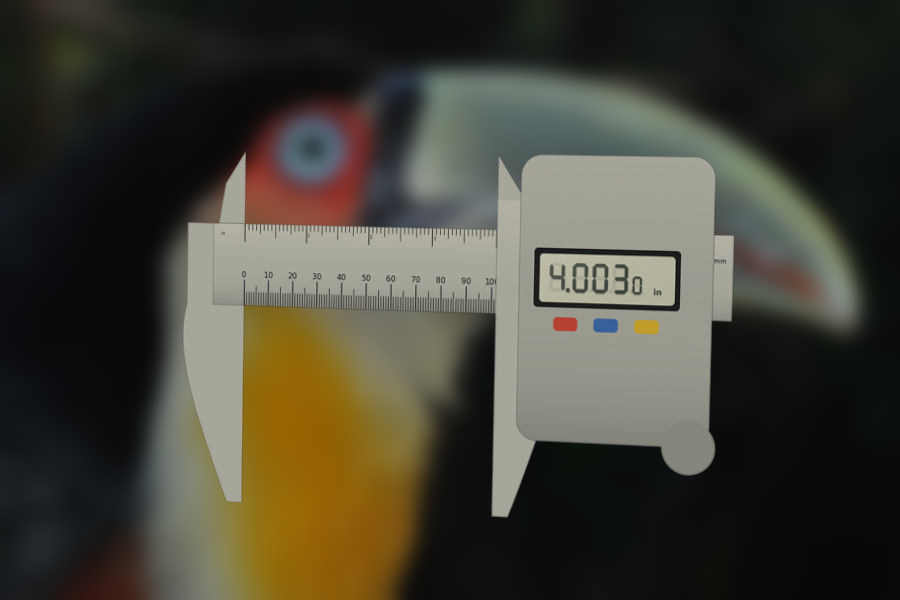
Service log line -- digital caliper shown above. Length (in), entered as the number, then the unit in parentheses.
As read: 4.0030 (in)
